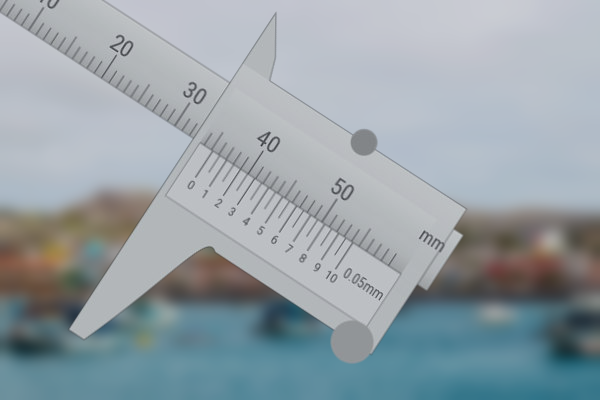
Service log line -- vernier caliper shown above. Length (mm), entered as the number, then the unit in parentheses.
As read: 35.2 (mm)
